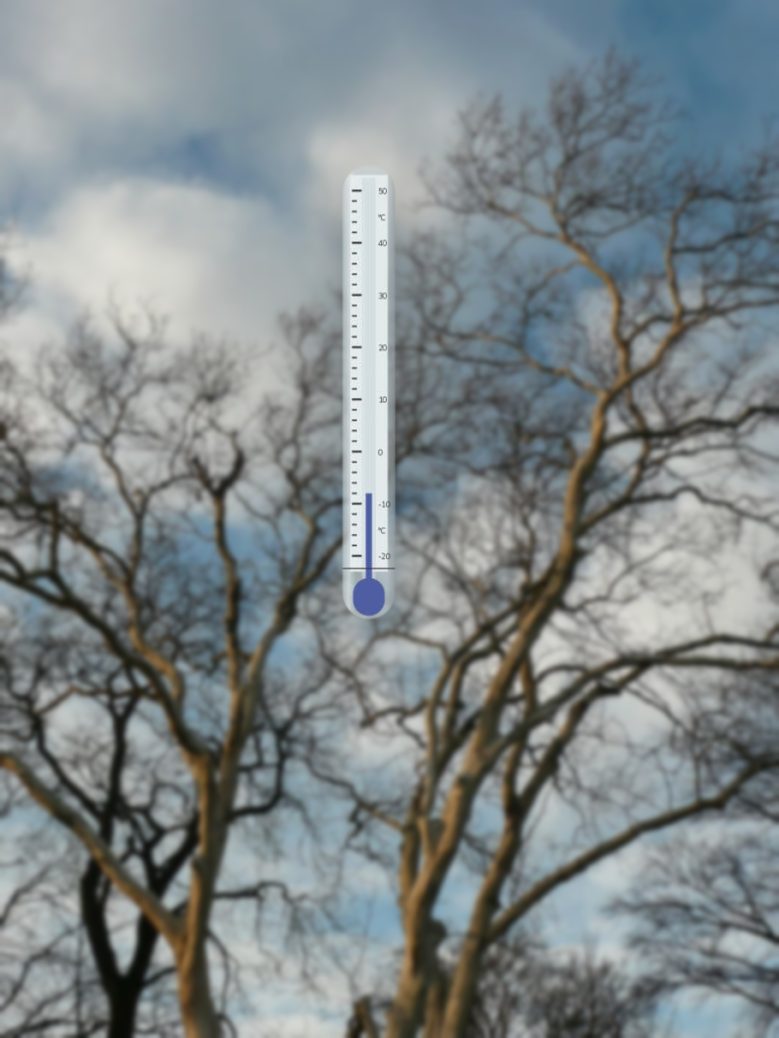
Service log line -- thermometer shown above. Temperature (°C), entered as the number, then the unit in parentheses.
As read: -8 (°C)
